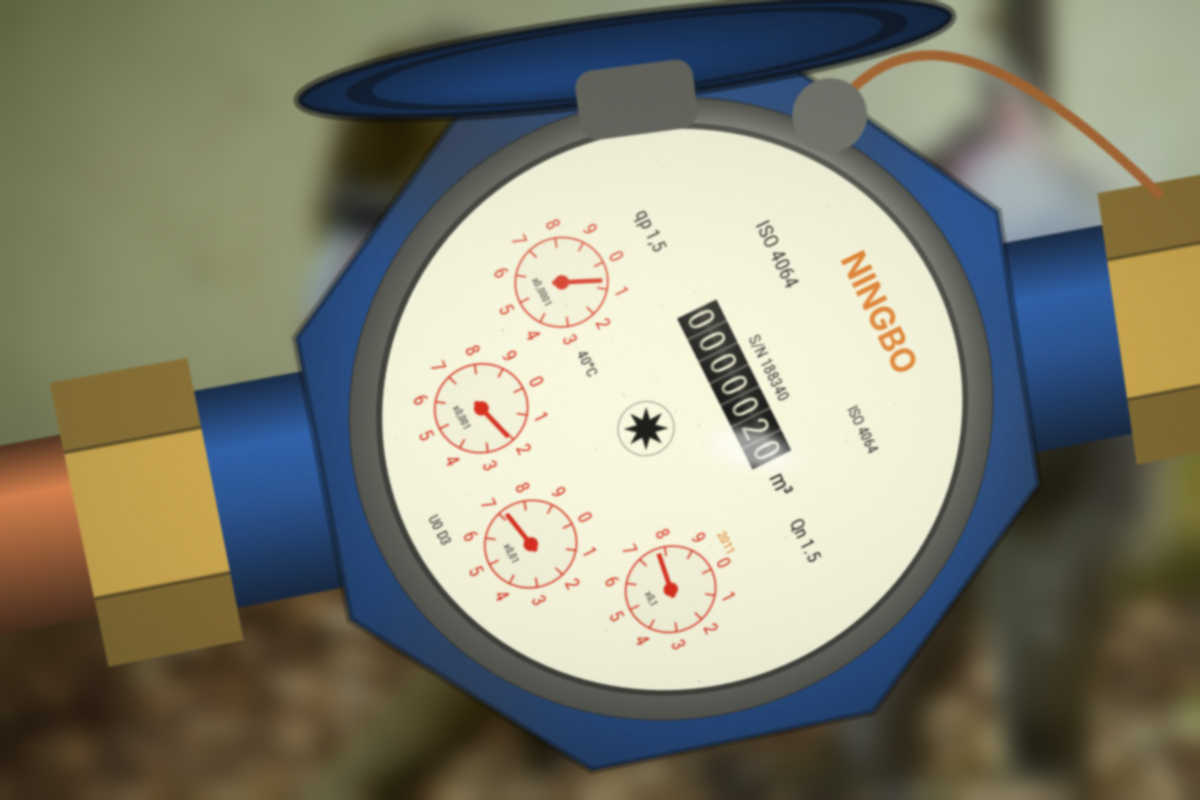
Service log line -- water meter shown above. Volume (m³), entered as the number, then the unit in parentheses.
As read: 20.7720 (m³)
